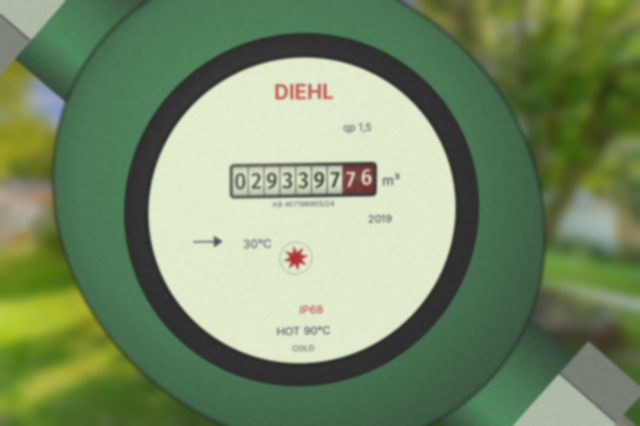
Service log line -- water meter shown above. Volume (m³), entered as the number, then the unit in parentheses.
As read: 293397.76 (m³)
